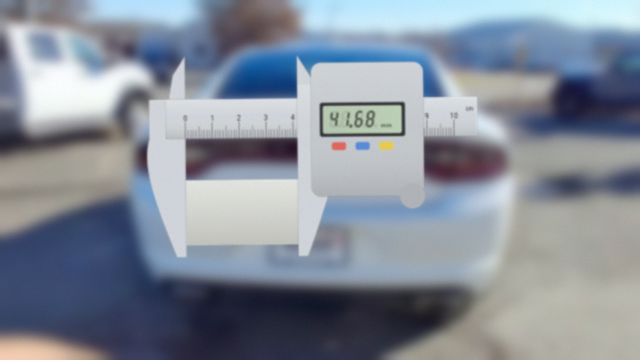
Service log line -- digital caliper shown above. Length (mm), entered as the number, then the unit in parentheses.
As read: 41.68 (mm)
